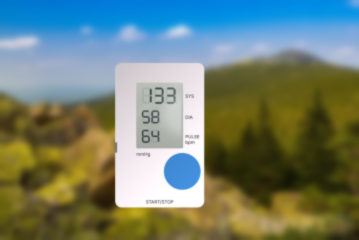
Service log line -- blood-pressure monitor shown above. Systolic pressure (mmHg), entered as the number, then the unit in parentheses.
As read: 133 (mmHg)
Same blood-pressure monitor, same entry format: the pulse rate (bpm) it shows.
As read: 64 (bpm)
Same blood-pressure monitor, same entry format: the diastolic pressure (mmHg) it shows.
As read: 58 (mmHg)
